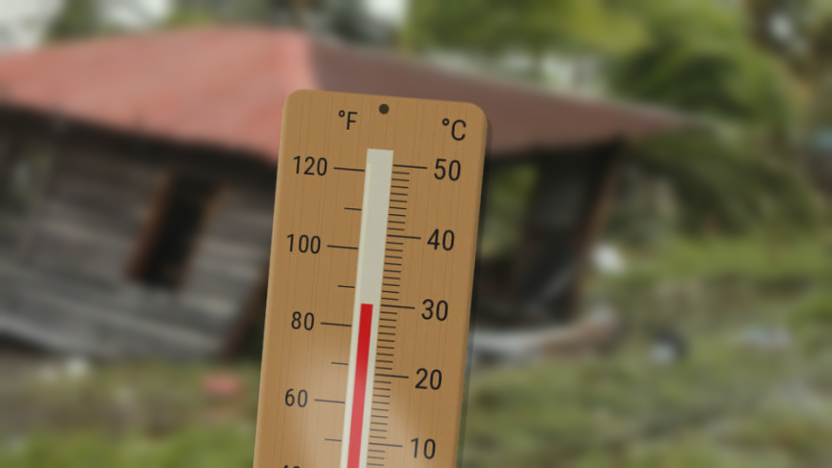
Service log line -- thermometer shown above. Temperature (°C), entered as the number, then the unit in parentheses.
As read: 30 (°C)
